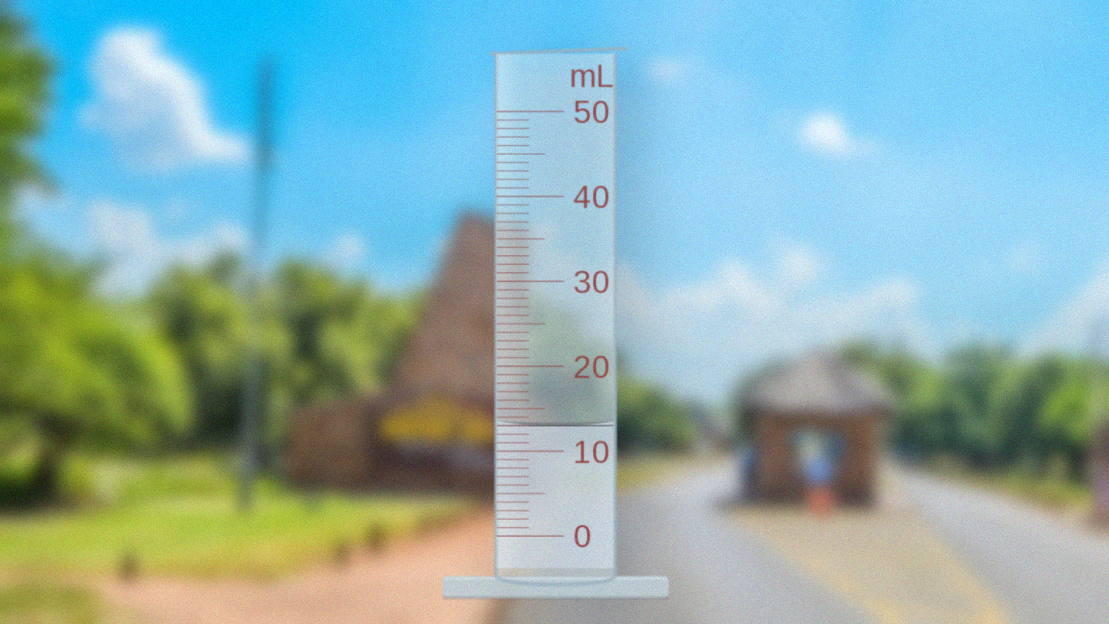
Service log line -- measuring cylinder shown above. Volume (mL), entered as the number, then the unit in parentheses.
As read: 13 (mL)
